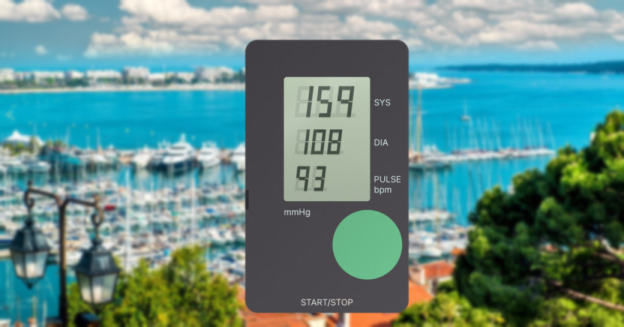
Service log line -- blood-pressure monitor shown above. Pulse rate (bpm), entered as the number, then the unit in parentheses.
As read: 93 (bpm)
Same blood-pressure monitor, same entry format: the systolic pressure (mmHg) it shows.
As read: 159 (mmHg)
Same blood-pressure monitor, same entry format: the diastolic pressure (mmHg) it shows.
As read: 108 (mmHg)
